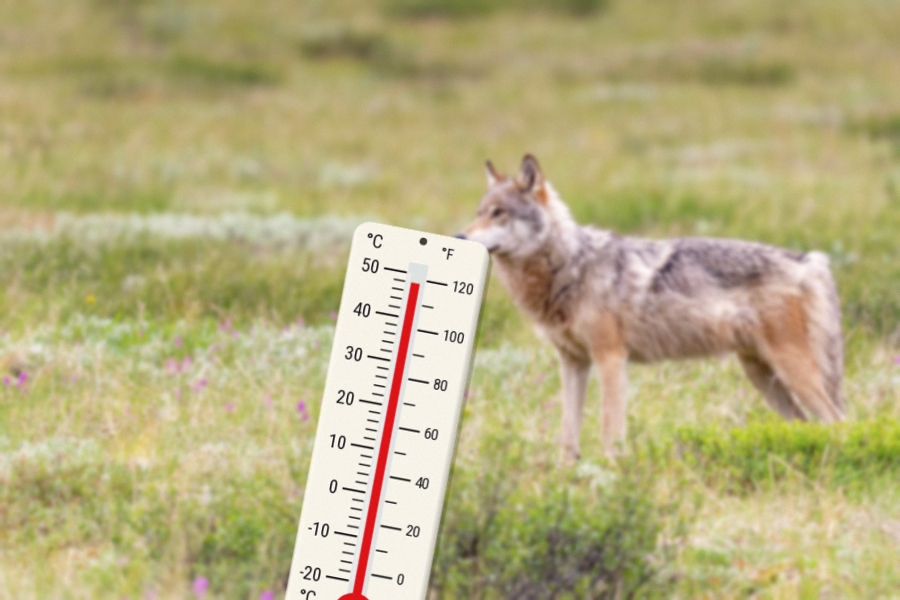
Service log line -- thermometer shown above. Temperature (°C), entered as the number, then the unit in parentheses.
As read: 48 (°C)
